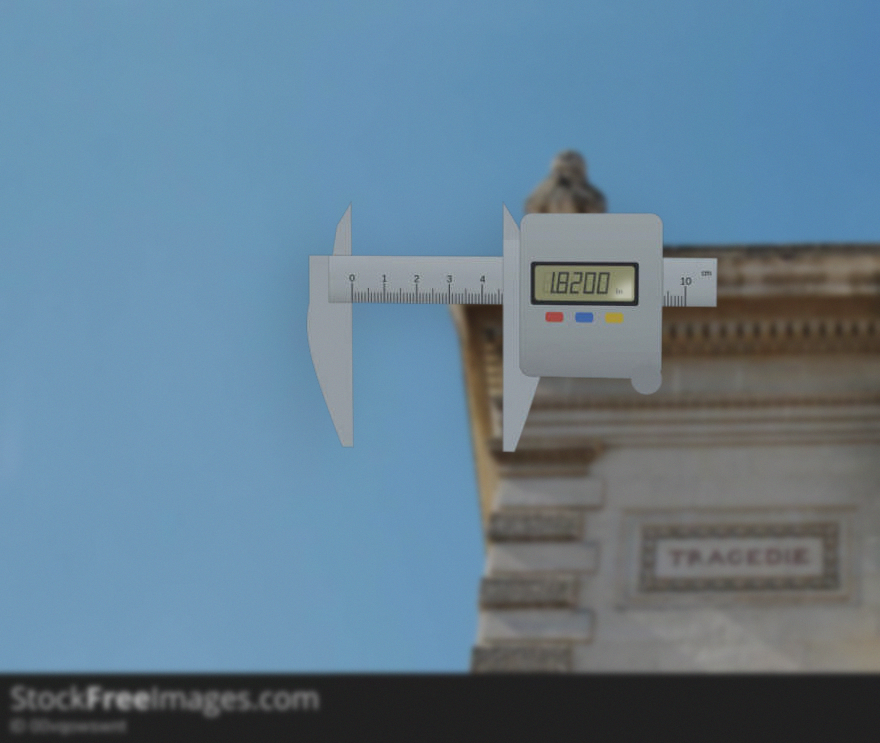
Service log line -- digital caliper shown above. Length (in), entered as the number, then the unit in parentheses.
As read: 1.8200 (in)
